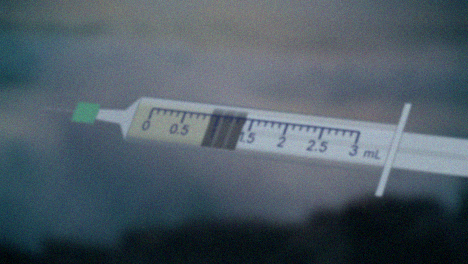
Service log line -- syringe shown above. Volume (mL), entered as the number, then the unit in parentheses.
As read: 0.9 (mL)
